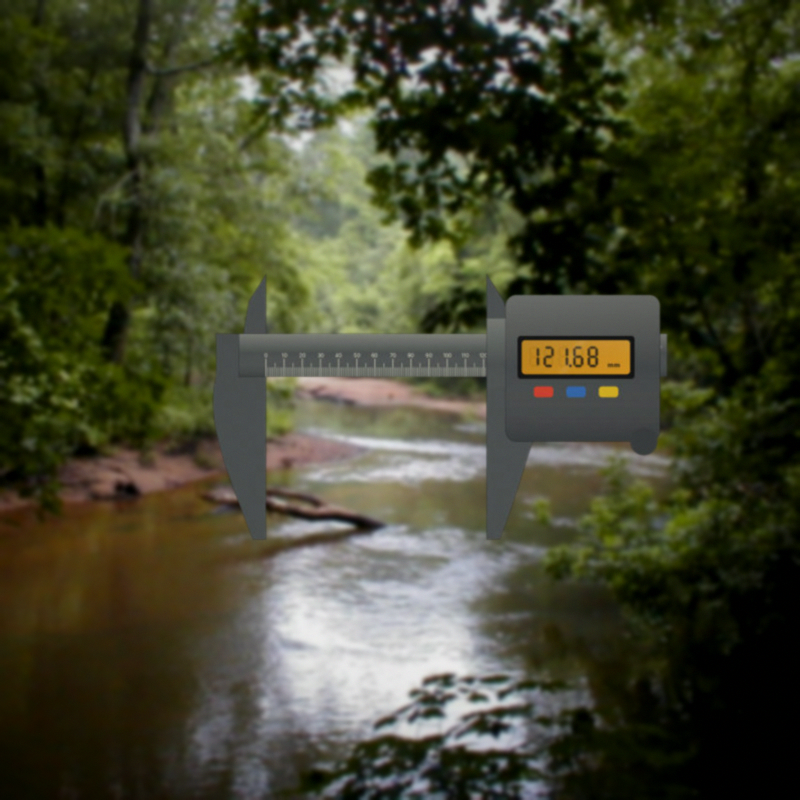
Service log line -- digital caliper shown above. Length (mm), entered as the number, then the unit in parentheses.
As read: 121.68 (mm)
